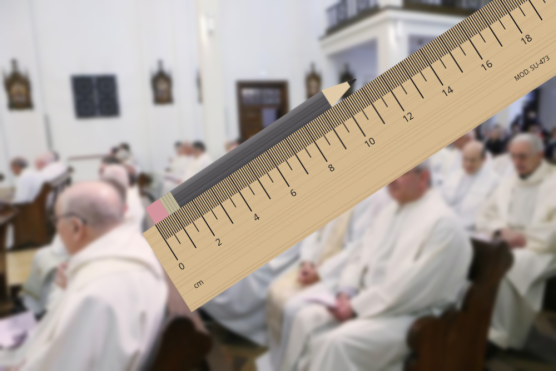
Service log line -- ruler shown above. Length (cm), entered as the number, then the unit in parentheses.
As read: 11 (cm)
